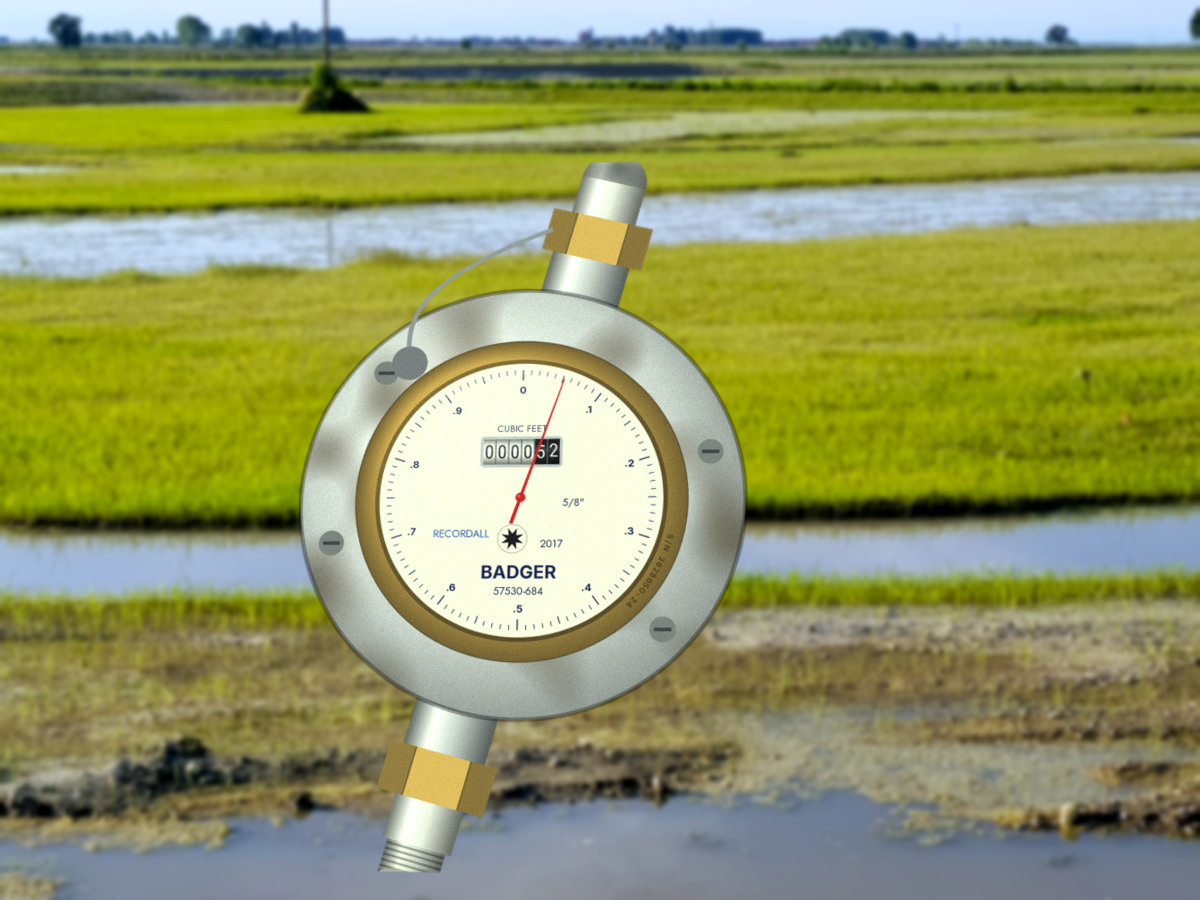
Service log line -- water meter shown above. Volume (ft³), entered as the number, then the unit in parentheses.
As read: 52.05 (ft³)
